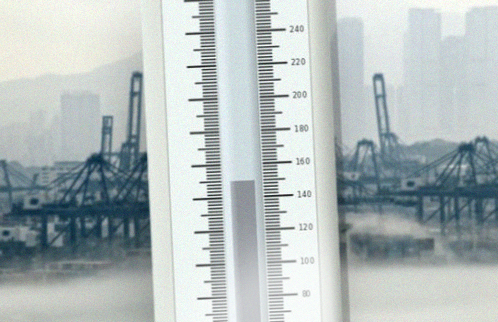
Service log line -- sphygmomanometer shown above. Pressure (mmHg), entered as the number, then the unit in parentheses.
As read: 150 (mmHg)
